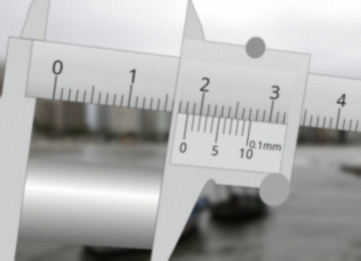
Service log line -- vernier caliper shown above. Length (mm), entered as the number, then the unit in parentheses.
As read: 18.2 (mm)
